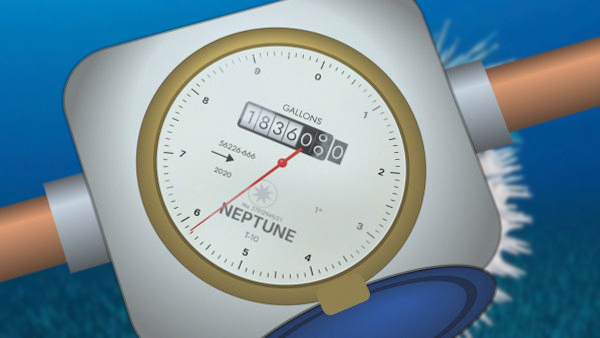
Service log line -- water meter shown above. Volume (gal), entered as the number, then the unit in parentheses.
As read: 1836085.8 (gal)
